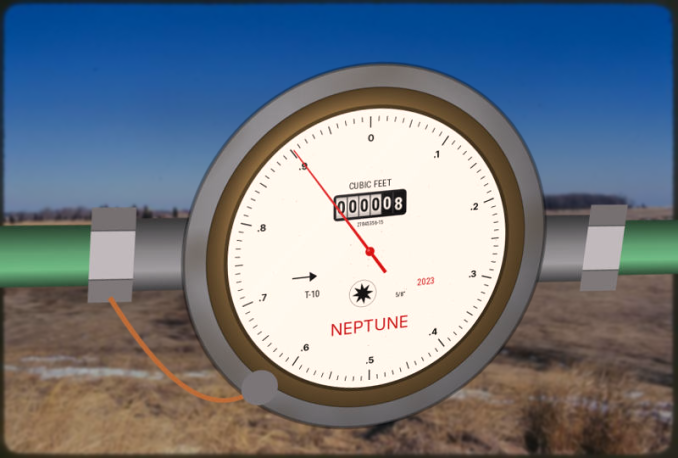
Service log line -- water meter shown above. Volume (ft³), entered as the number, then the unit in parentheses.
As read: 7.90 (ft³)
